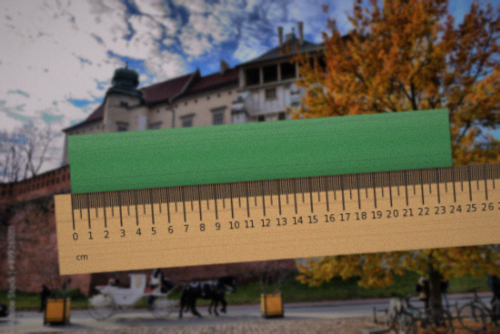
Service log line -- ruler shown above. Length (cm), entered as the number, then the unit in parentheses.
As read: 24 (cm)
